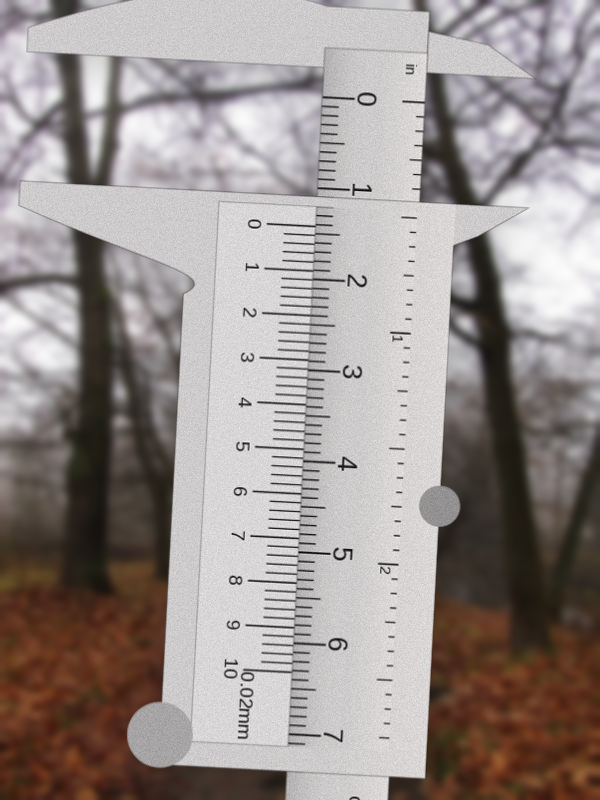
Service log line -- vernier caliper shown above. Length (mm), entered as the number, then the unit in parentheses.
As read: 14.2 (mm)
